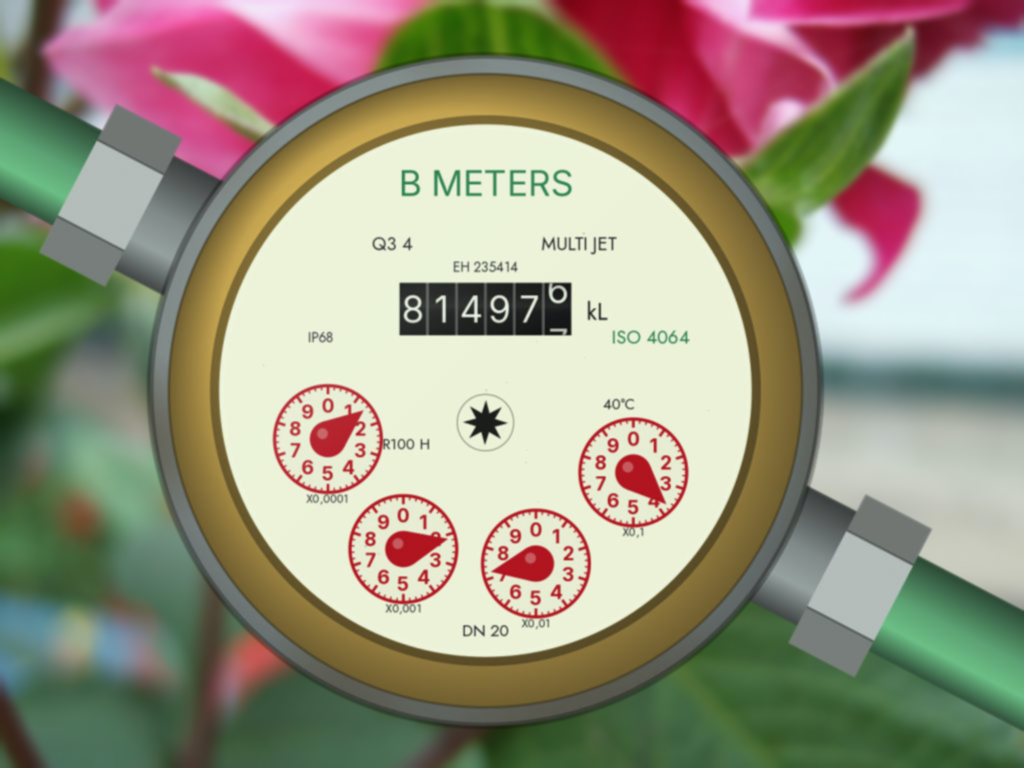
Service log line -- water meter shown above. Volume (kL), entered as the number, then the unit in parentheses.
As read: 814976.3721 (kL)
